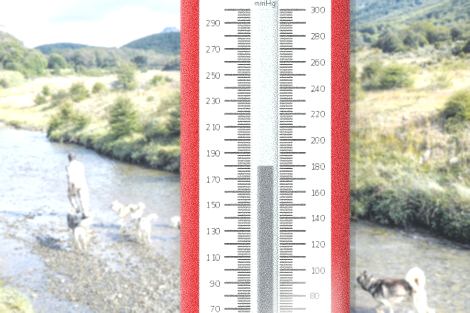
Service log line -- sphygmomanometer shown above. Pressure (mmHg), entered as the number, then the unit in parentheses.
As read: 180 (mmHg)
